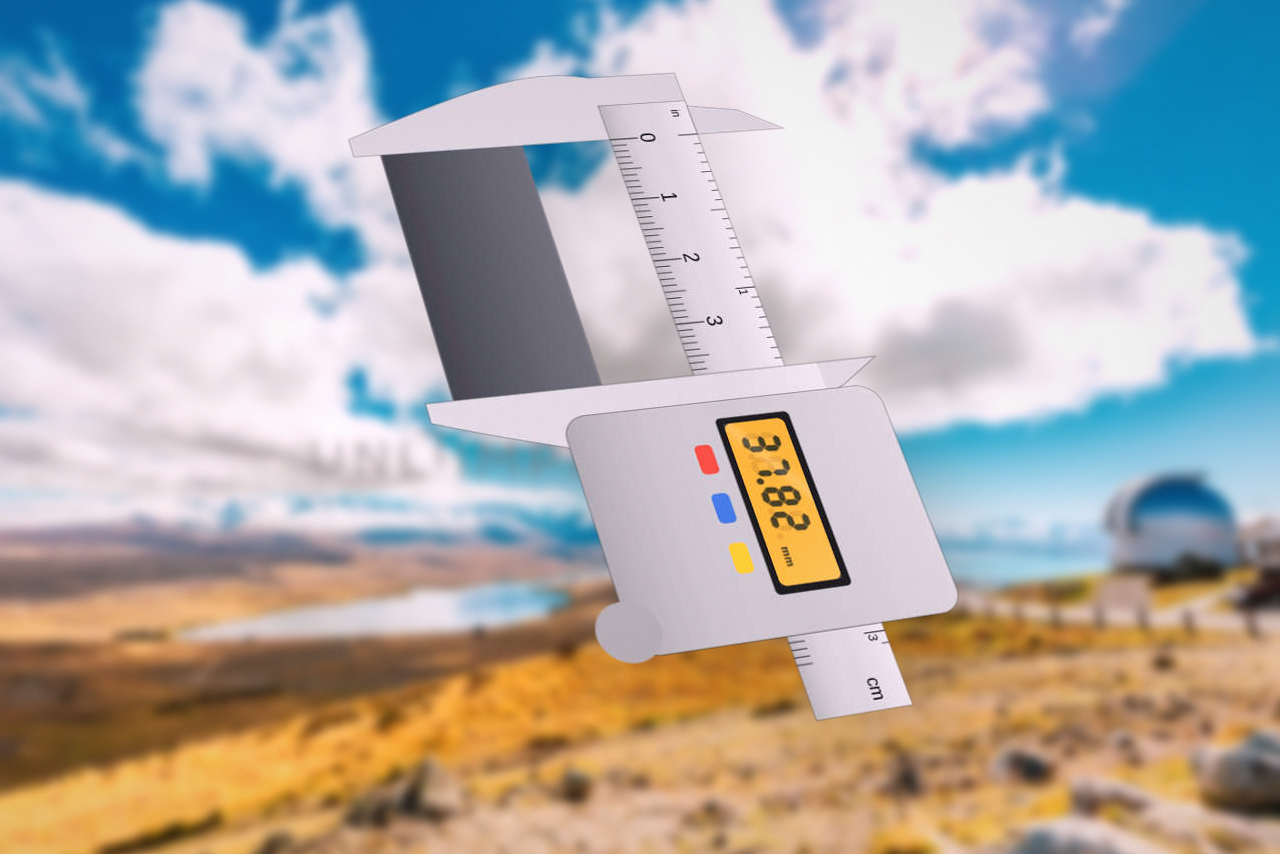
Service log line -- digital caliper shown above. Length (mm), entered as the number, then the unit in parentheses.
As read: 37.82 (mm)
